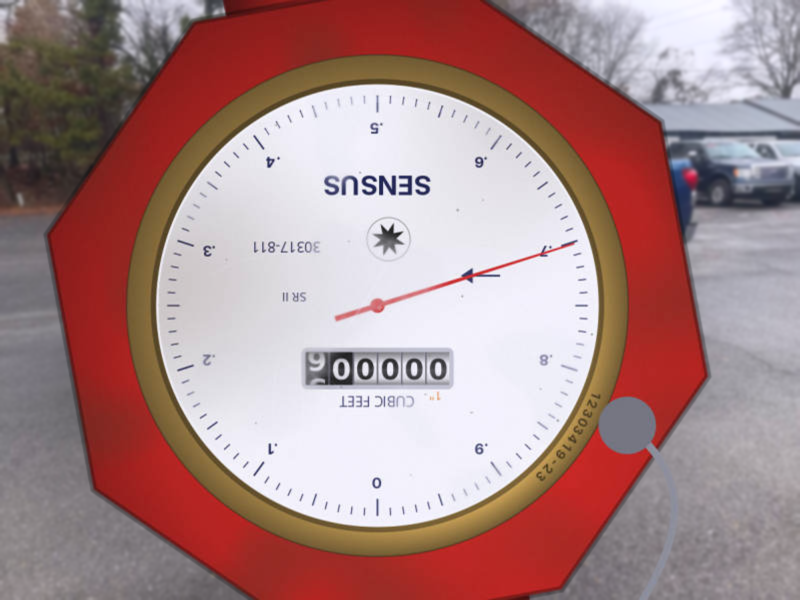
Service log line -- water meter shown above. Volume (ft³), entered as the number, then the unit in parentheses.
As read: 5.70 (ft³)
